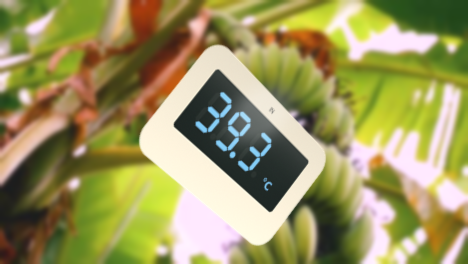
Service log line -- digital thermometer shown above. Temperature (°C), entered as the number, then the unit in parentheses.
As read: 39.3 (°C)
